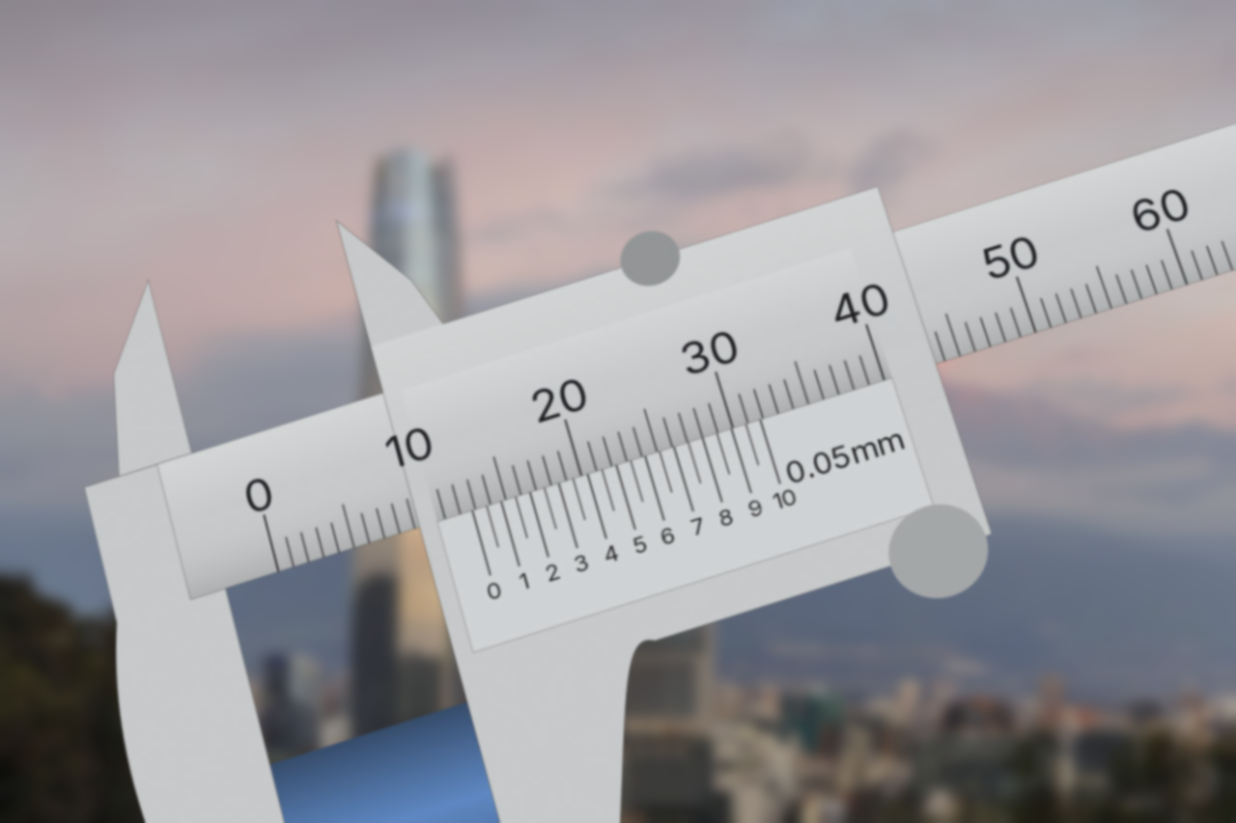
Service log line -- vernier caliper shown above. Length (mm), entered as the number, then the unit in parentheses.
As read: 12.8 (mm)
